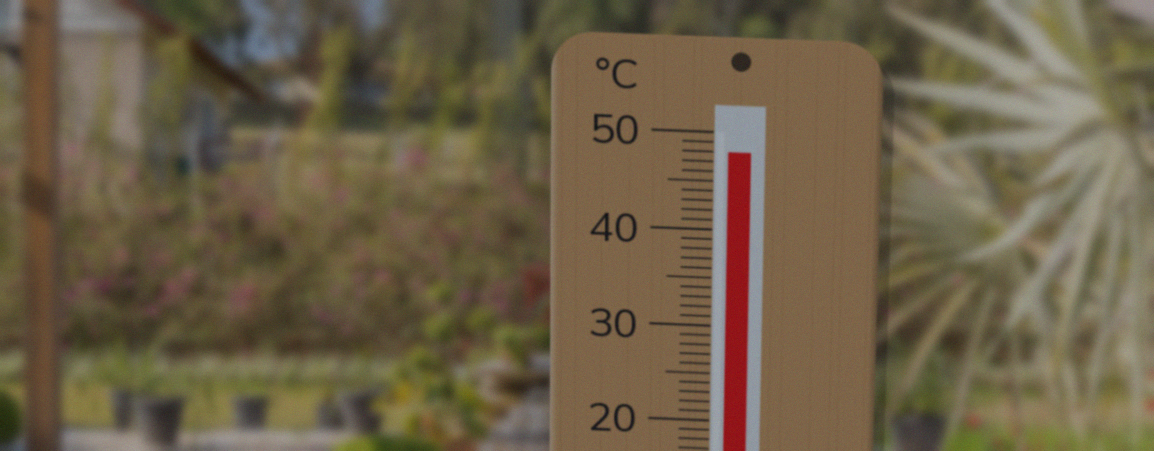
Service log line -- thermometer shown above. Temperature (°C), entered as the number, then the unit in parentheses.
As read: 48 (°C)
